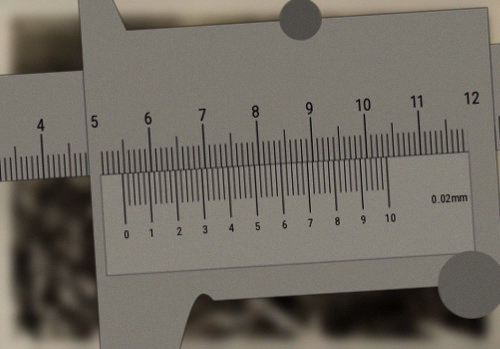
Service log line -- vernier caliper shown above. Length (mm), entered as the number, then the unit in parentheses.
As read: 54.6 (mm)
